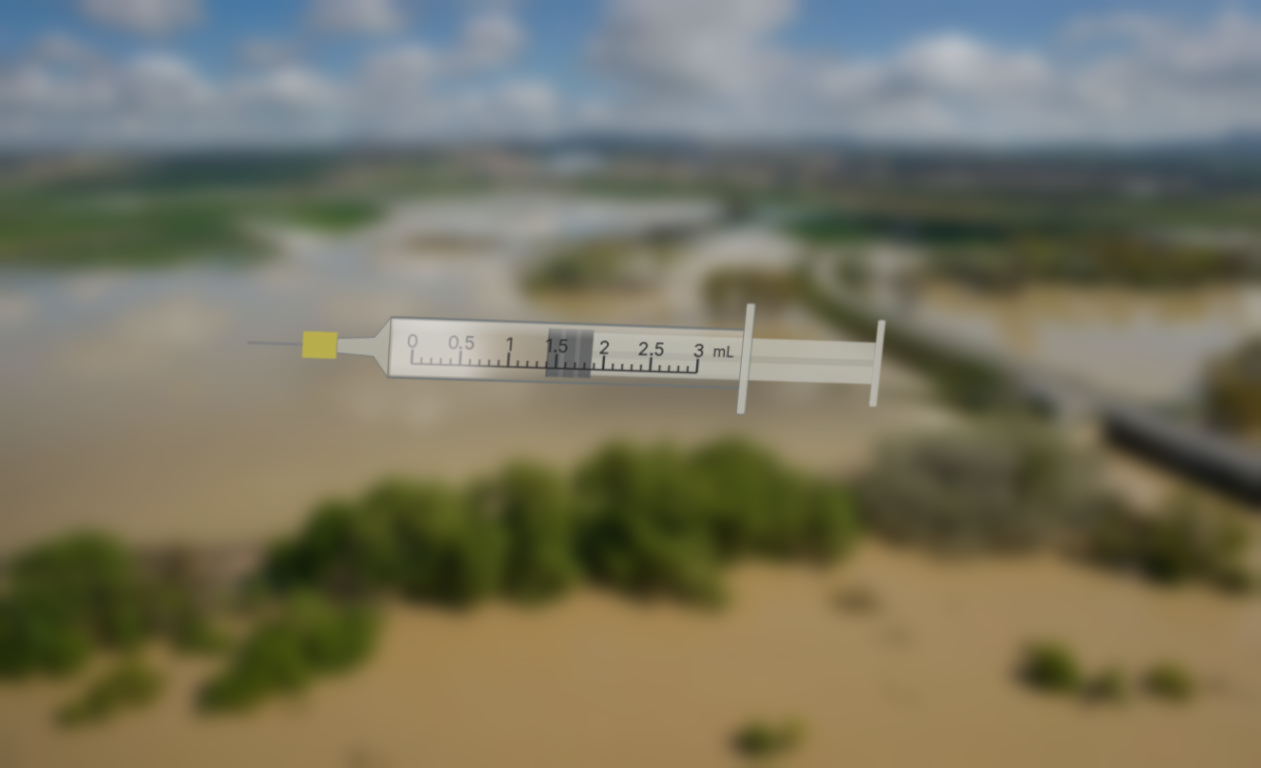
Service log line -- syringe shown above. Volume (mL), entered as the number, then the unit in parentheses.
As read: 1.4 (mL)
